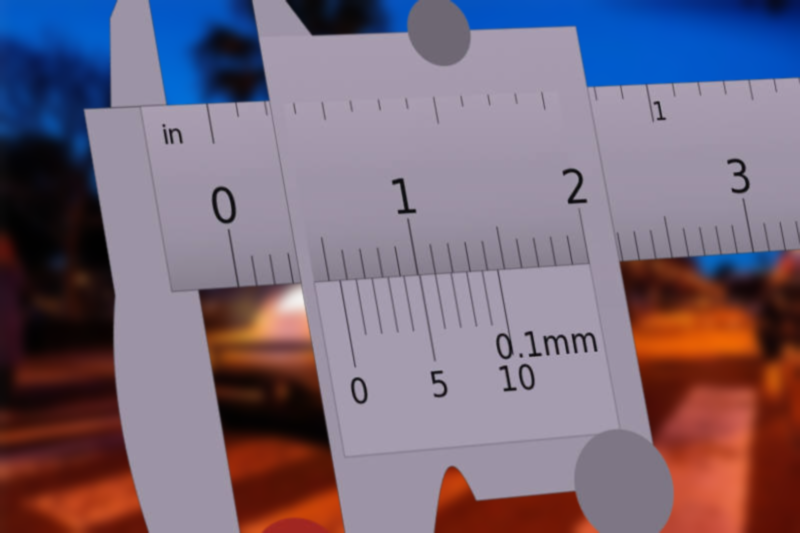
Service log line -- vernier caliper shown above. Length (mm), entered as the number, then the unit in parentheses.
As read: 5.6 (mm)
